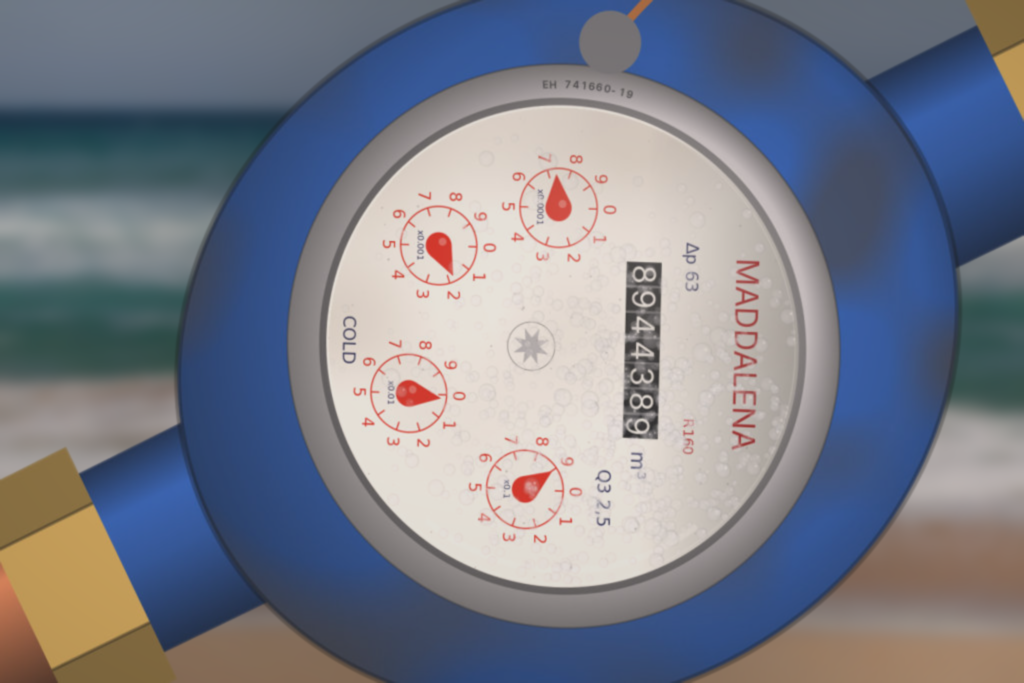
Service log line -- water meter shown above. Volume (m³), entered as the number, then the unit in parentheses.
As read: 8944388.9017 (m³)
